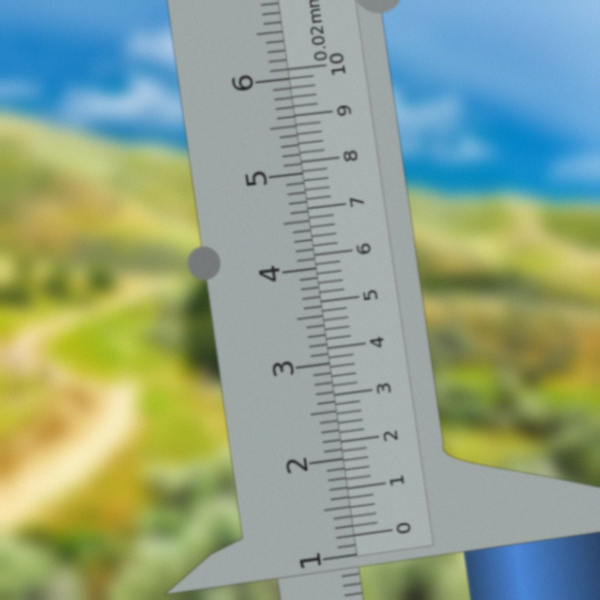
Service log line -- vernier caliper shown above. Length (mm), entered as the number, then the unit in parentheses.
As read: 12.0 (mm)
